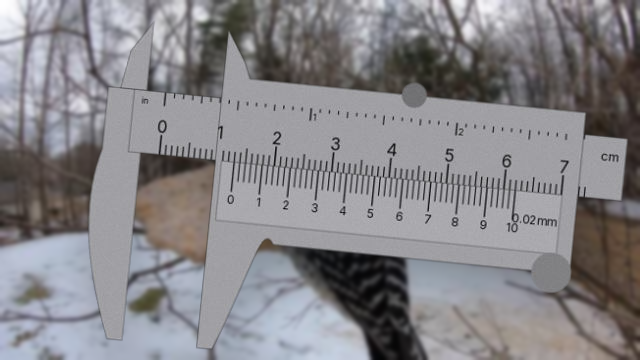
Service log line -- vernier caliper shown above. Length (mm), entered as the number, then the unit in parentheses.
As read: 13.0 (mm)
